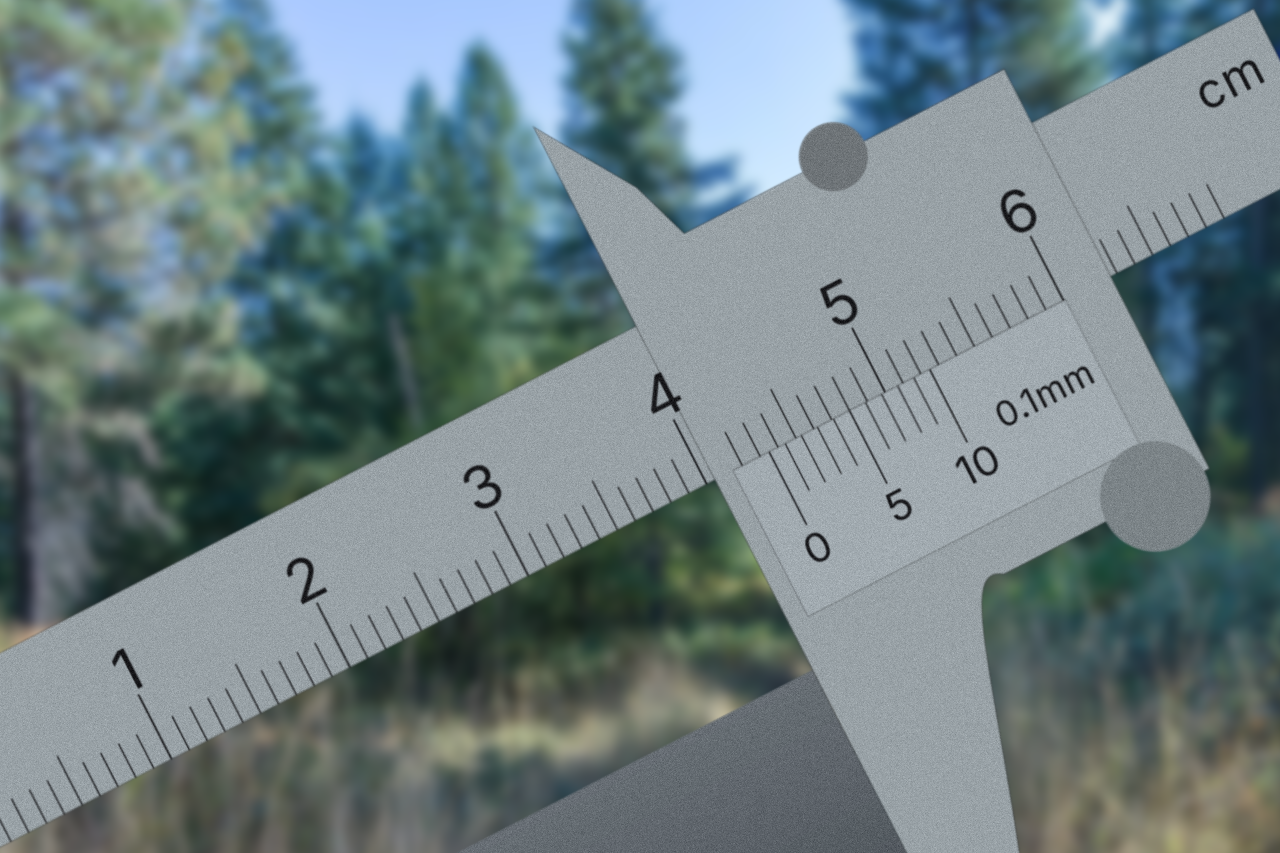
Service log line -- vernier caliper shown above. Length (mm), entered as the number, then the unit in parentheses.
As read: 43.5 (mm)
